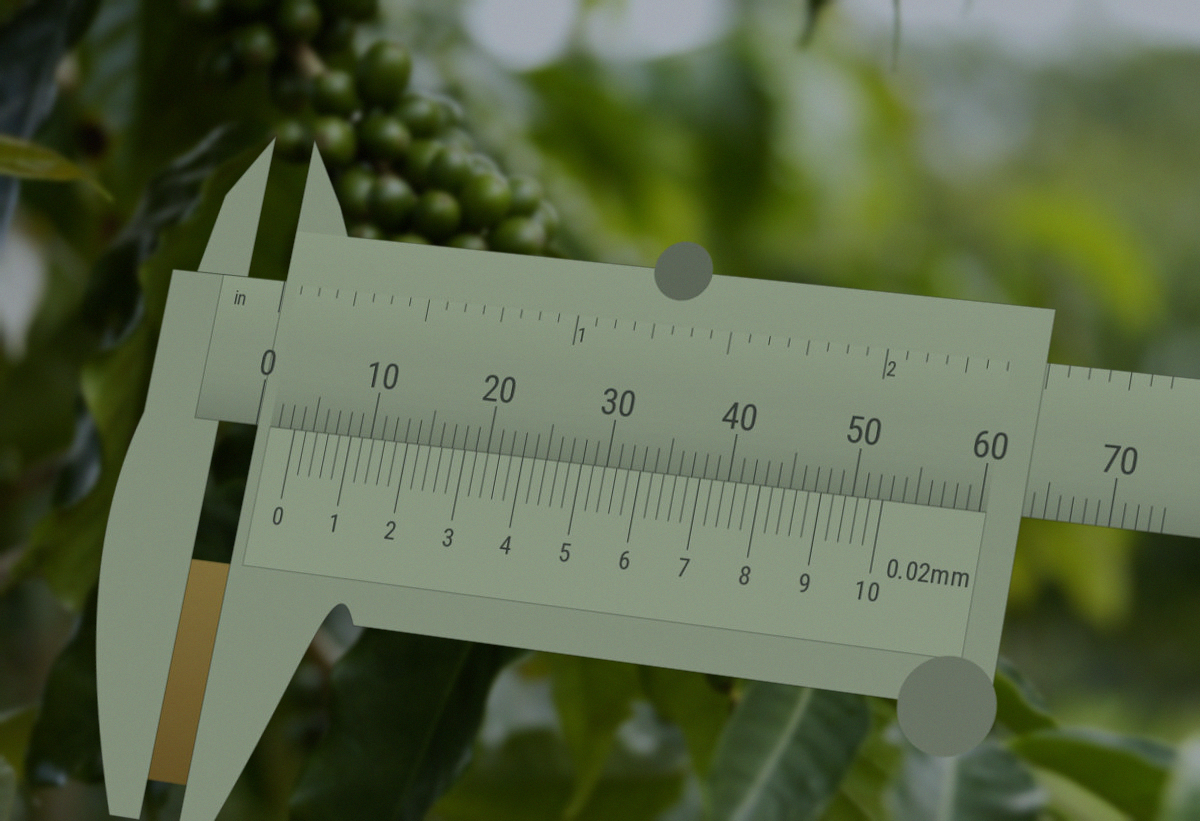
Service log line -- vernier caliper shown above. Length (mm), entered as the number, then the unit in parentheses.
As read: 3.4 (mm)
